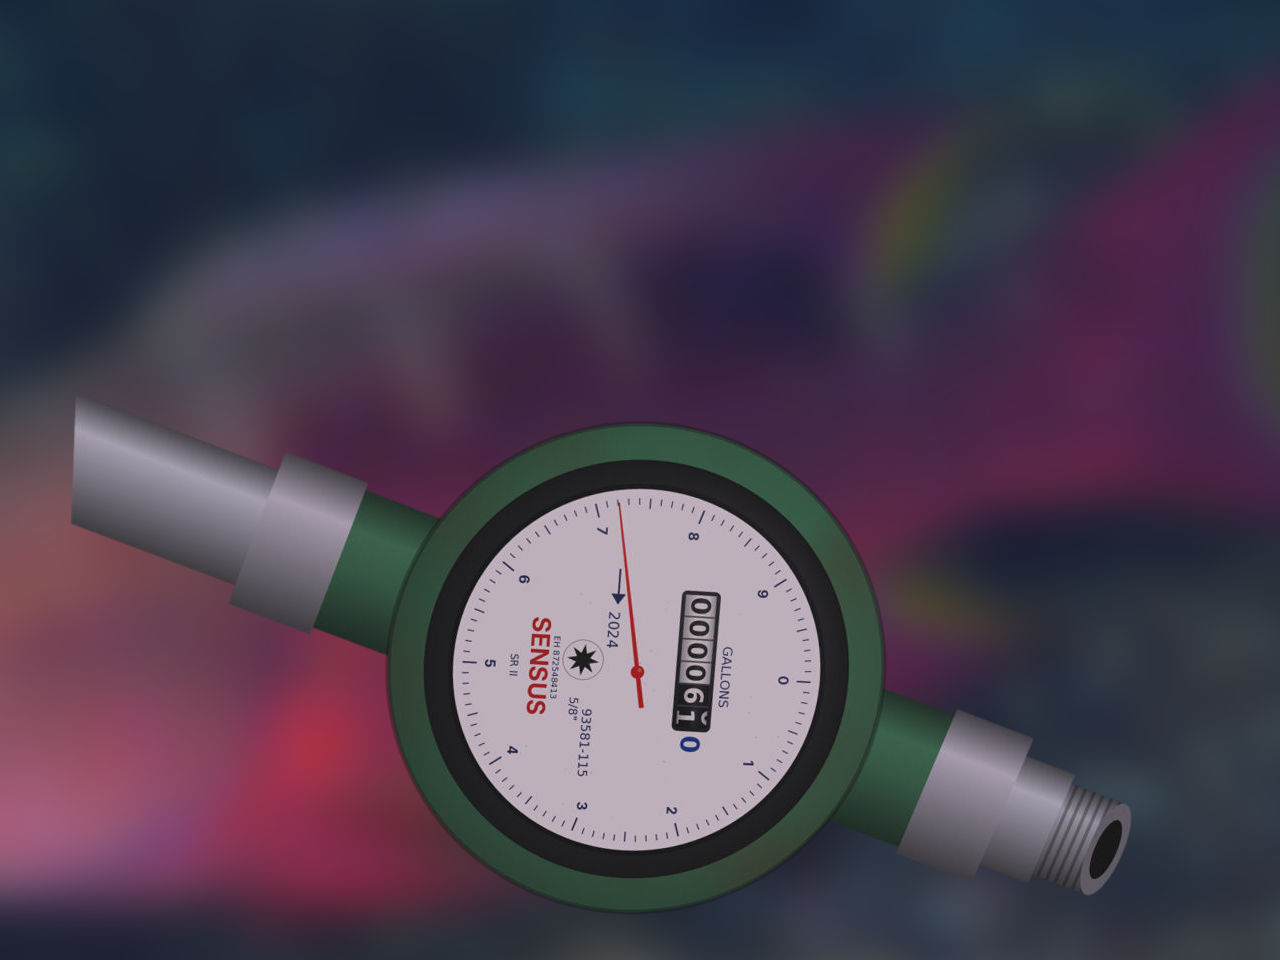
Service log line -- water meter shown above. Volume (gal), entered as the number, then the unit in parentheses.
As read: 607.2 (gal)
